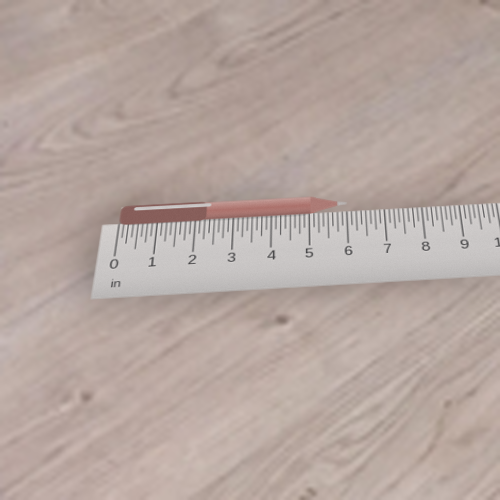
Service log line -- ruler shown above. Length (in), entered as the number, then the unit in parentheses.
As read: 6 (in)
